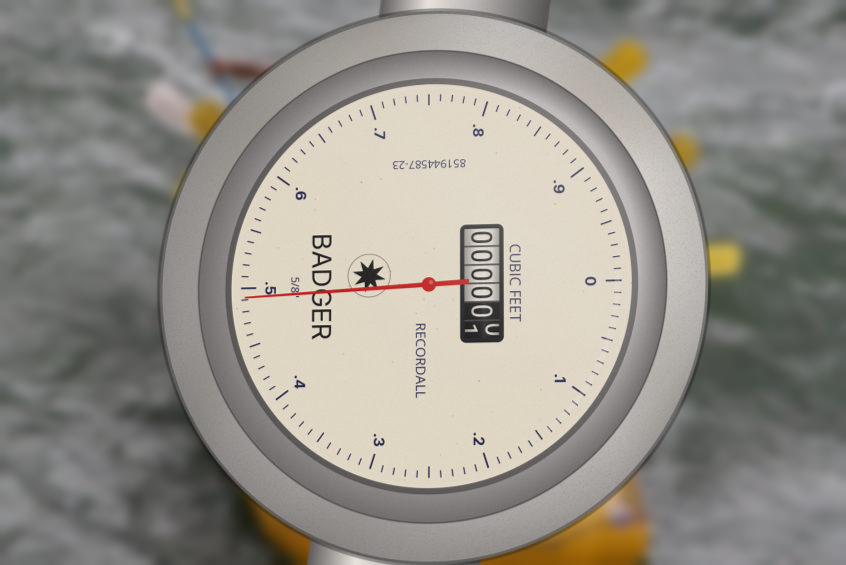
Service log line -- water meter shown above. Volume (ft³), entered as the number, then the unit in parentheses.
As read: 0.49 (ft³)
